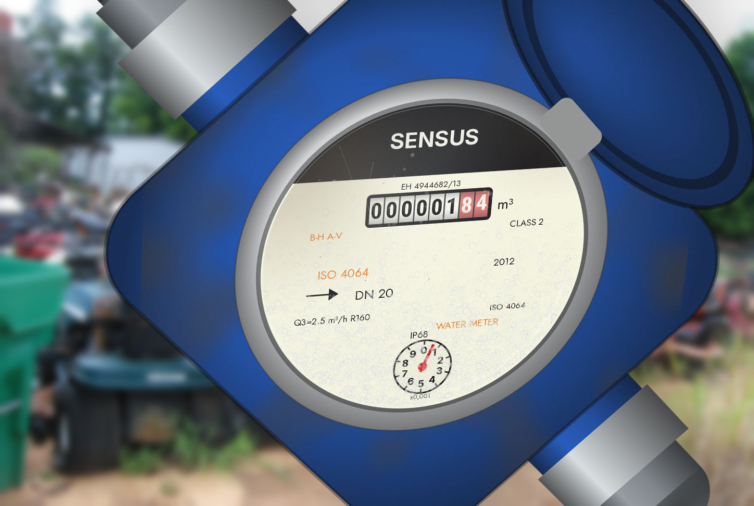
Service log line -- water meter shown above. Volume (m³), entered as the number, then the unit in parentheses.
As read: 1.840 (m³)
